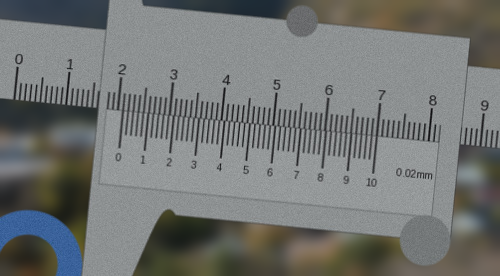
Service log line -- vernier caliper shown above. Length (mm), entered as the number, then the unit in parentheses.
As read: 21.0 (mm)
